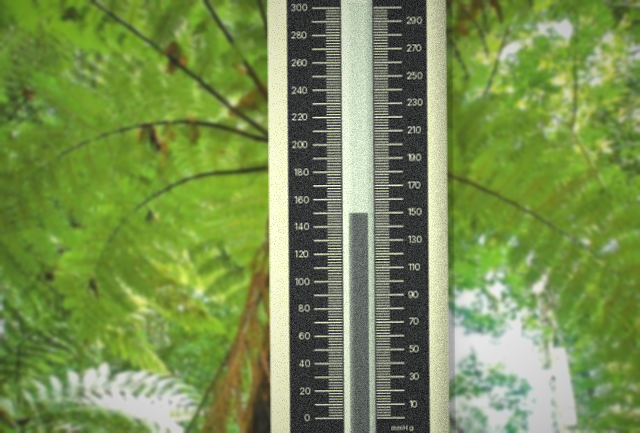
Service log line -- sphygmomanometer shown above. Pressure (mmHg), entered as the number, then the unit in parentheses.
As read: 150 (mmHg)
